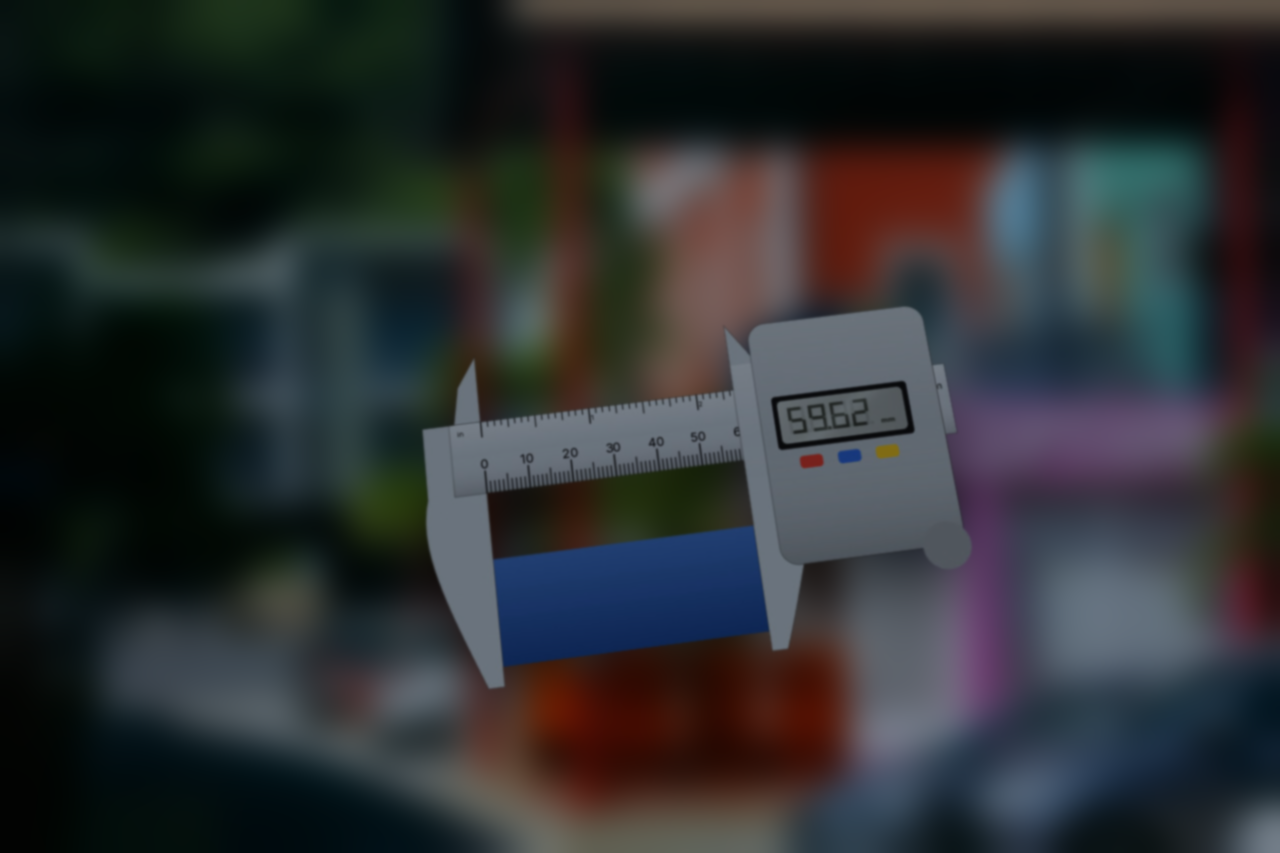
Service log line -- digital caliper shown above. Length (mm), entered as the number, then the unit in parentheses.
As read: 59.62 (mm)
